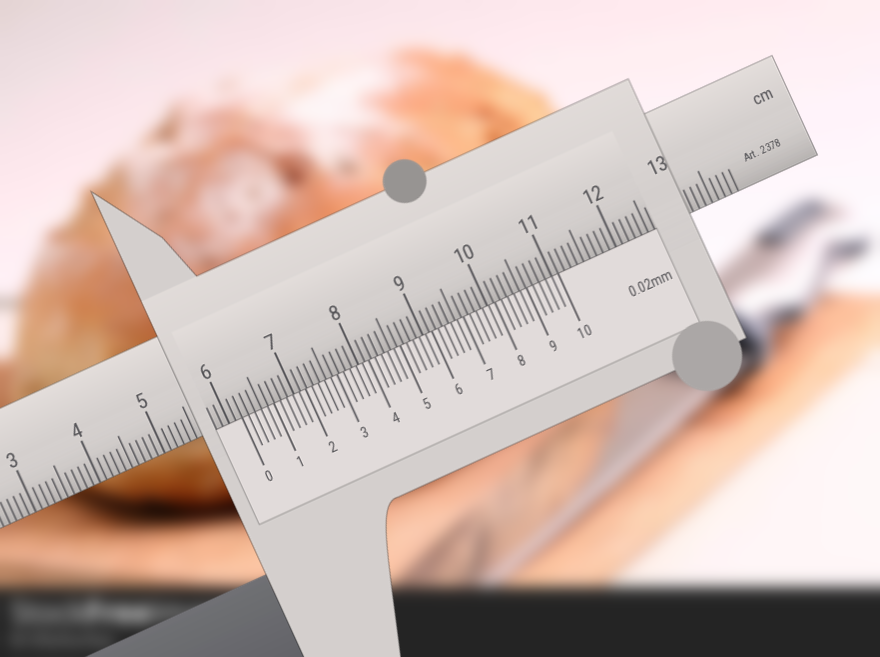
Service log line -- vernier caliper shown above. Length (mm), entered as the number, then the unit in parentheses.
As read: 62.0 (mm)
